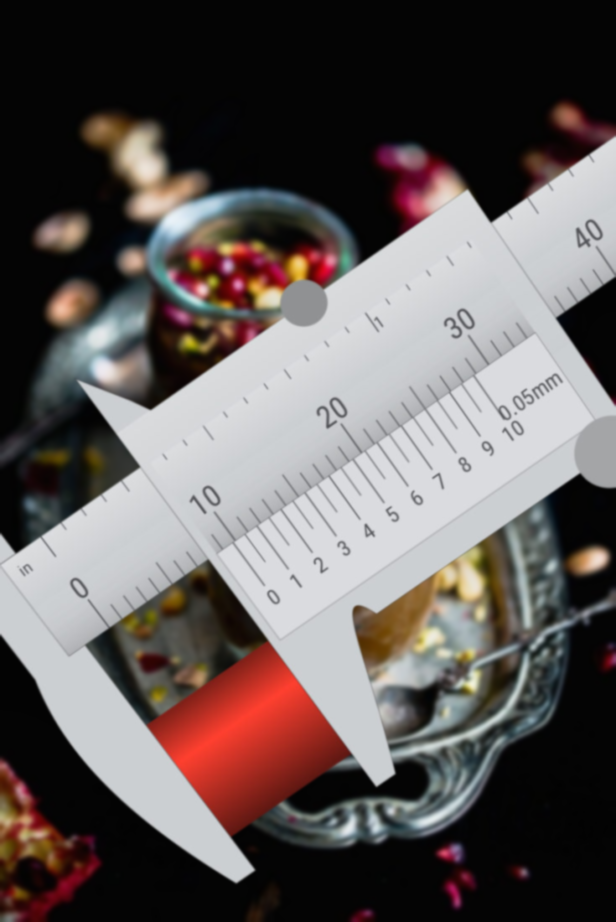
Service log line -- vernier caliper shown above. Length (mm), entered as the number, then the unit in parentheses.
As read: 9.8 (mm)
